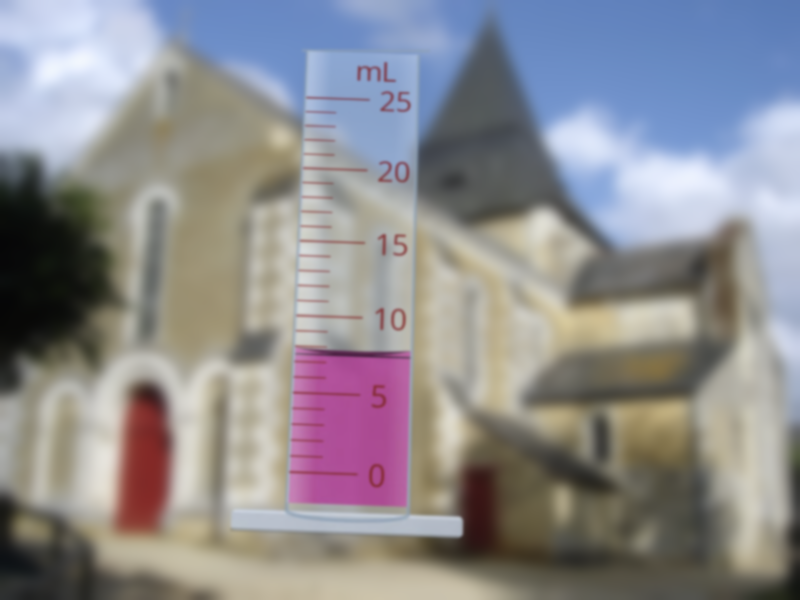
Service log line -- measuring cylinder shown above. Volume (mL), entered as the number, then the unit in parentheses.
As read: 7.5 (mL)
